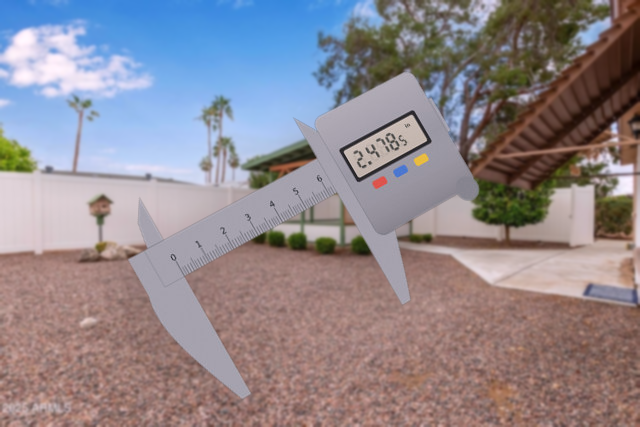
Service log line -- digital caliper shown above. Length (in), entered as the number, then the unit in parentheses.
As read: 2.4785 (in)
